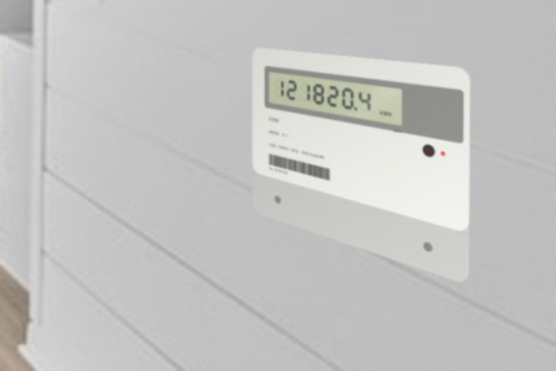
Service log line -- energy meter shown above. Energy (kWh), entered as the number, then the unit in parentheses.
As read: 121820.4 (kWh)
